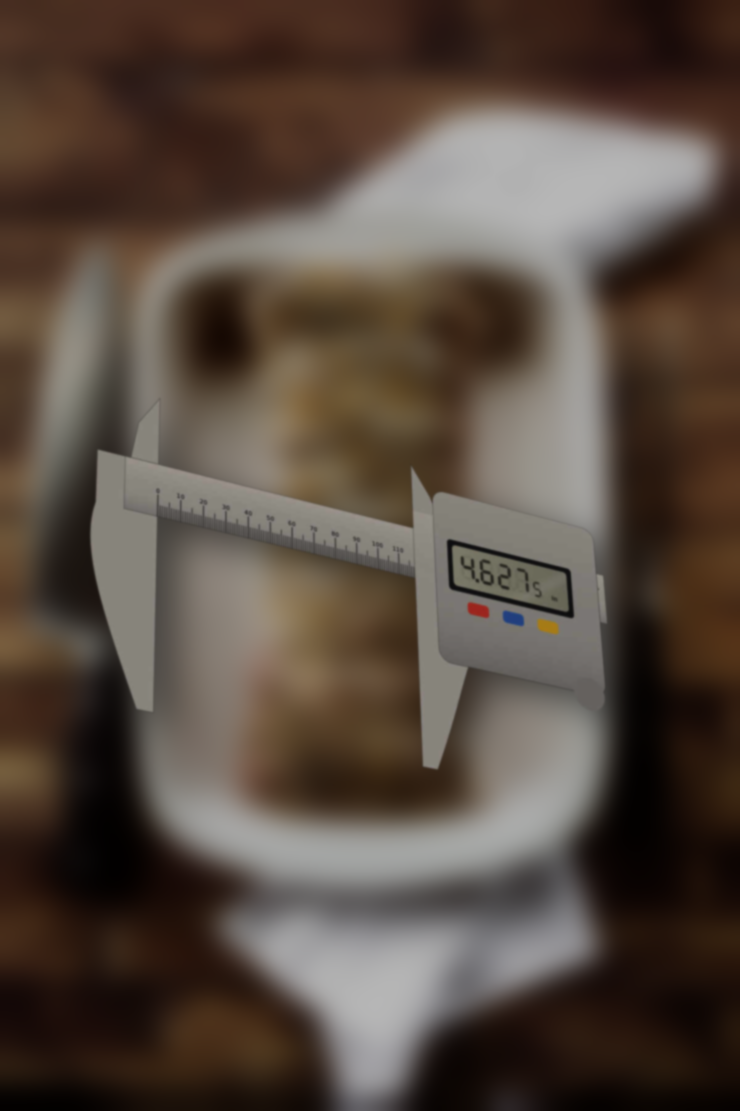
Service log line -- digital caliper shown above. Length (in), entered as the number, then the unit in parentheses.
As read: 4.6275 (in)
